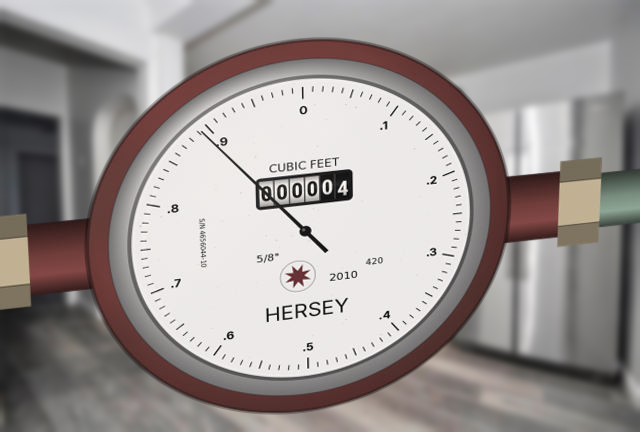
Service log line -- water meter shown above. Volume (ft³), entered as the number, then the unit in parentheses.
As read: 3.89 (ft³)
